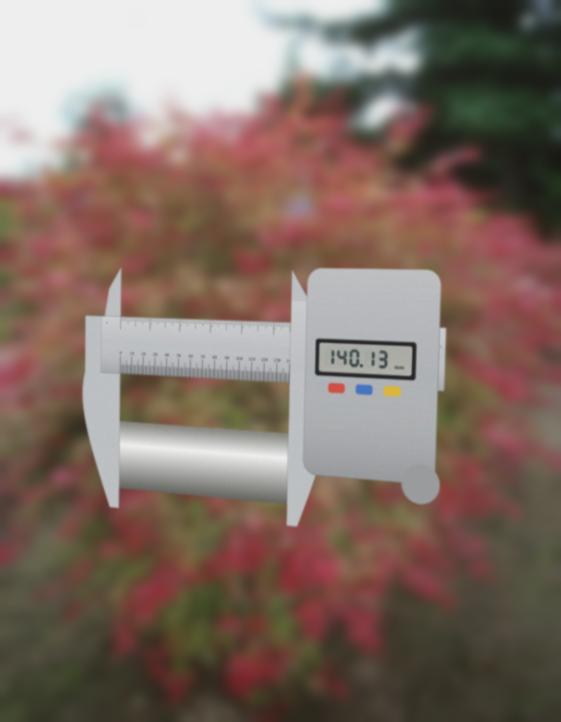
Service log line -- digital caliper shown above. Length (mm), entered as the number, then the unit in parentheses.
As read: 140.13 (mm)
